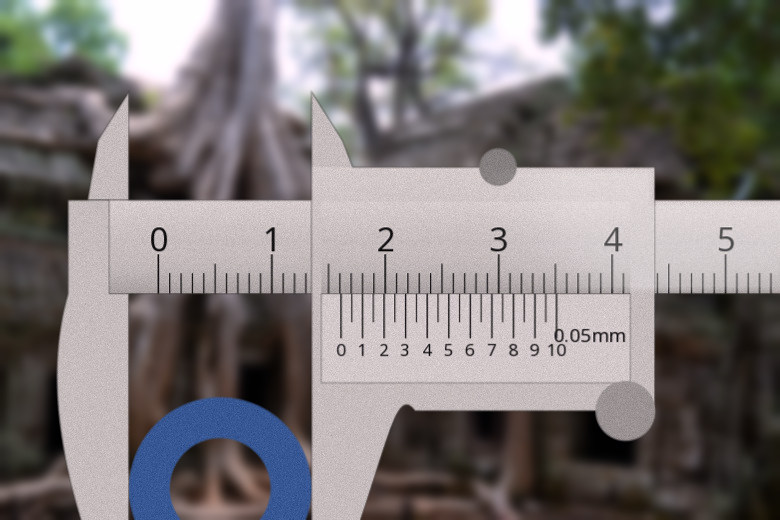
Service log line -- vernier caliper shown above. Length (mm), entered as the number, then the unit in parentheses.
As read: 16.1 (mm)
